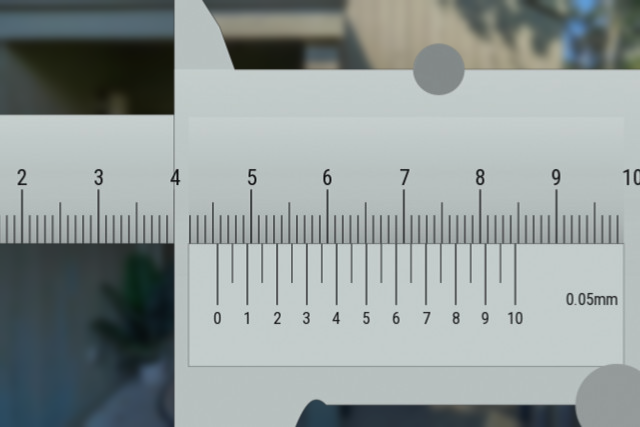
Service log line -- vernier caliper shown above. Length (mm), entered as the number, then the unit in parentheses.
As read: 45.6 (mm)
